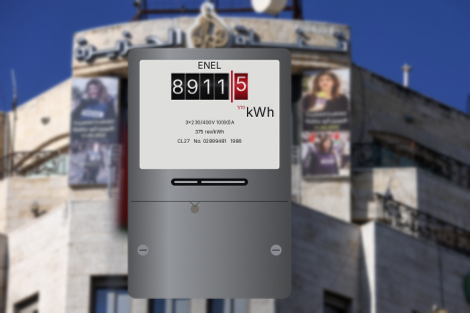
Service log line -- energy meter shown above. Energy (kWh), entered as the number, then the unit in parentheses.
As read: 8911.5 (kWh)
